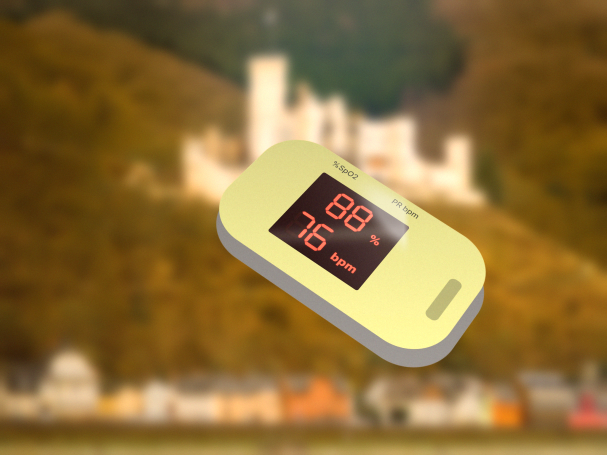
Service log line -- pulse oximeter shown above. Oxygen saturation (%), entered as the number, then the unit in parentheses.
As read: 88 (%)
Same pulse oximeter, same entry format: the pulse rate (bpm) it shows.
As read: 76 (bpm)
